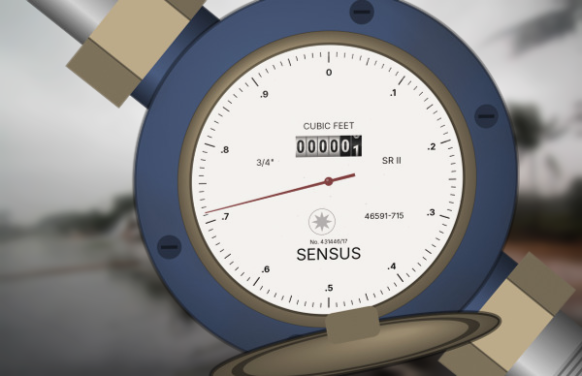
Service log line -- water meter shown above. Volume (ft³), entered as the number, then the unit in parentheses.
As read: 0.71 (ft³)
